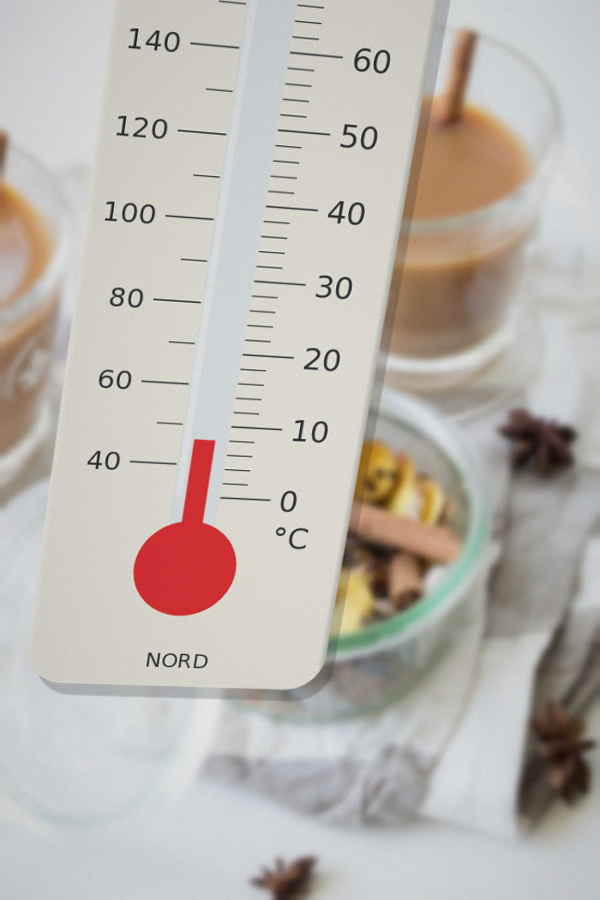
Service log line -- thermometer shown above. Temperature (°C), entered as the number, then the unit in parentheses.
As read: 8 (°C)
